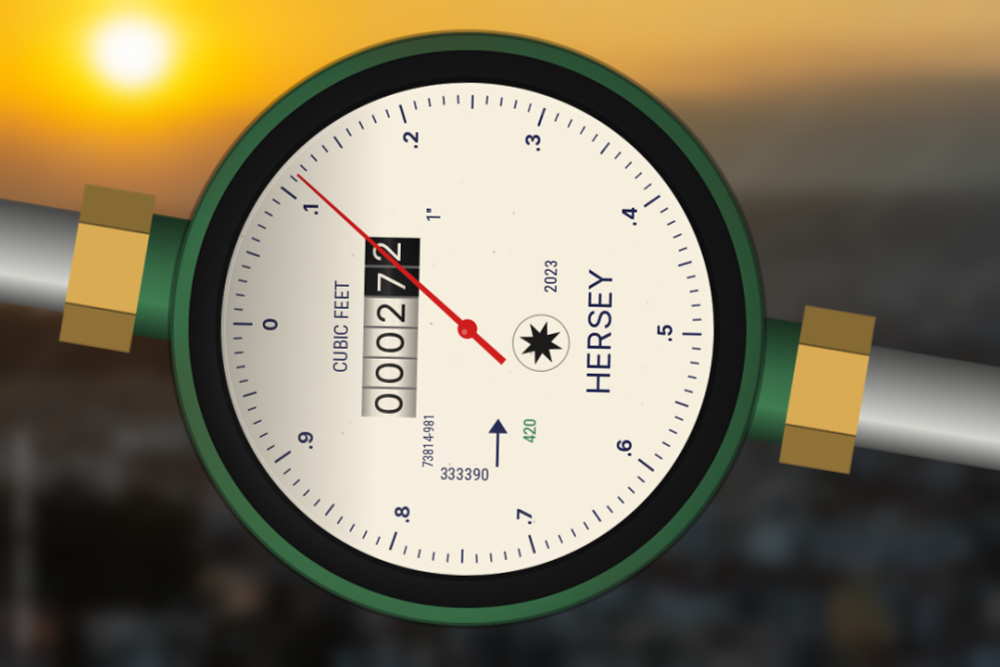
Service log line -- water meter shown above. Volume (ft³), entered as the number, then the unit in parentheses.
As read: 272.11 (ft³)
